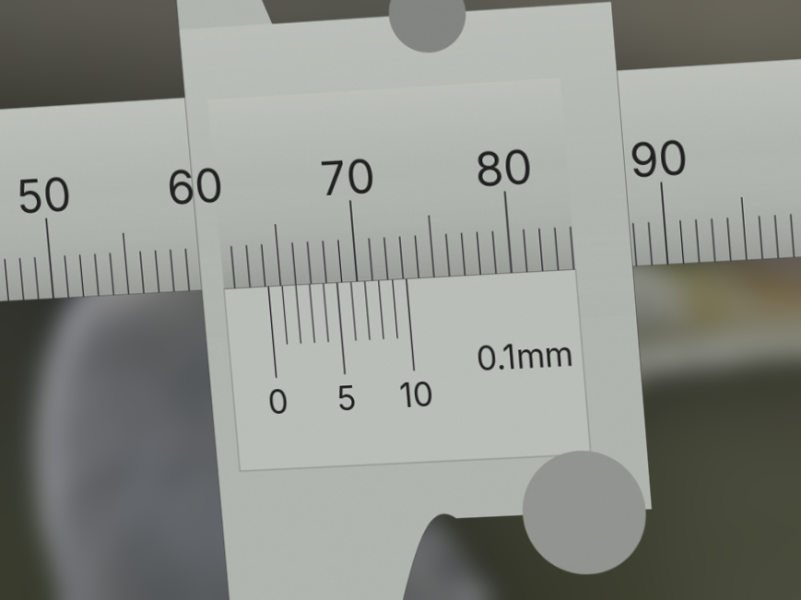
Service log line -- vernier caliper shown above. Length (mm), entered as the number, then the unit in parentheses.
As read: 64.2 (mm)
